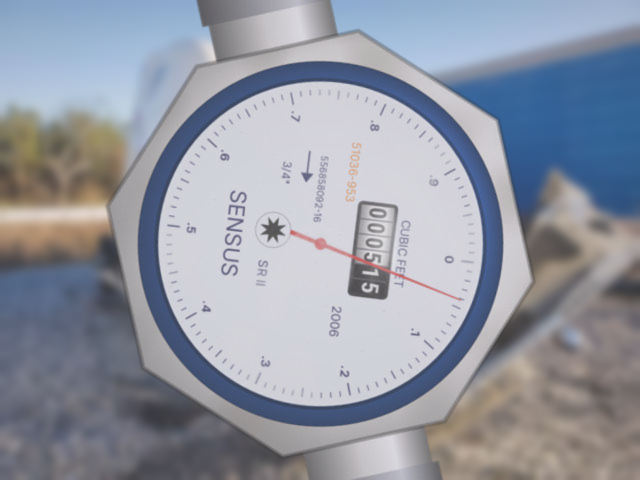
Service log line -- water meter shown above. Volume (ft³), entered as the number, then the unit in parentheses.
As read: 515.04 (ft³)
